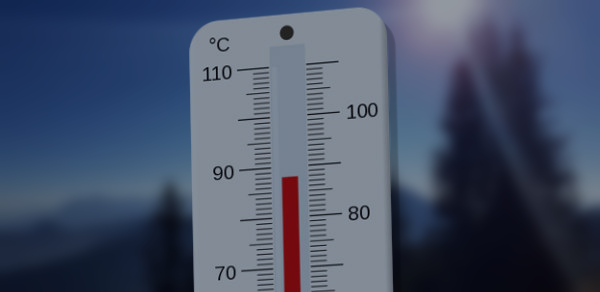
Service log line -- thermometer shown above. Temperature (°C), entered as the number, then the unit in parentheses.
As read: 88 (°C)
